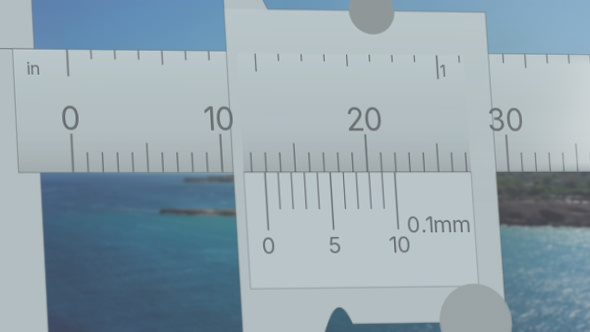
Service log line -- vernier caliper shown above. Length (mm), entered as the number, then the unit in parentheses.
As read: 12.9 (mm)
